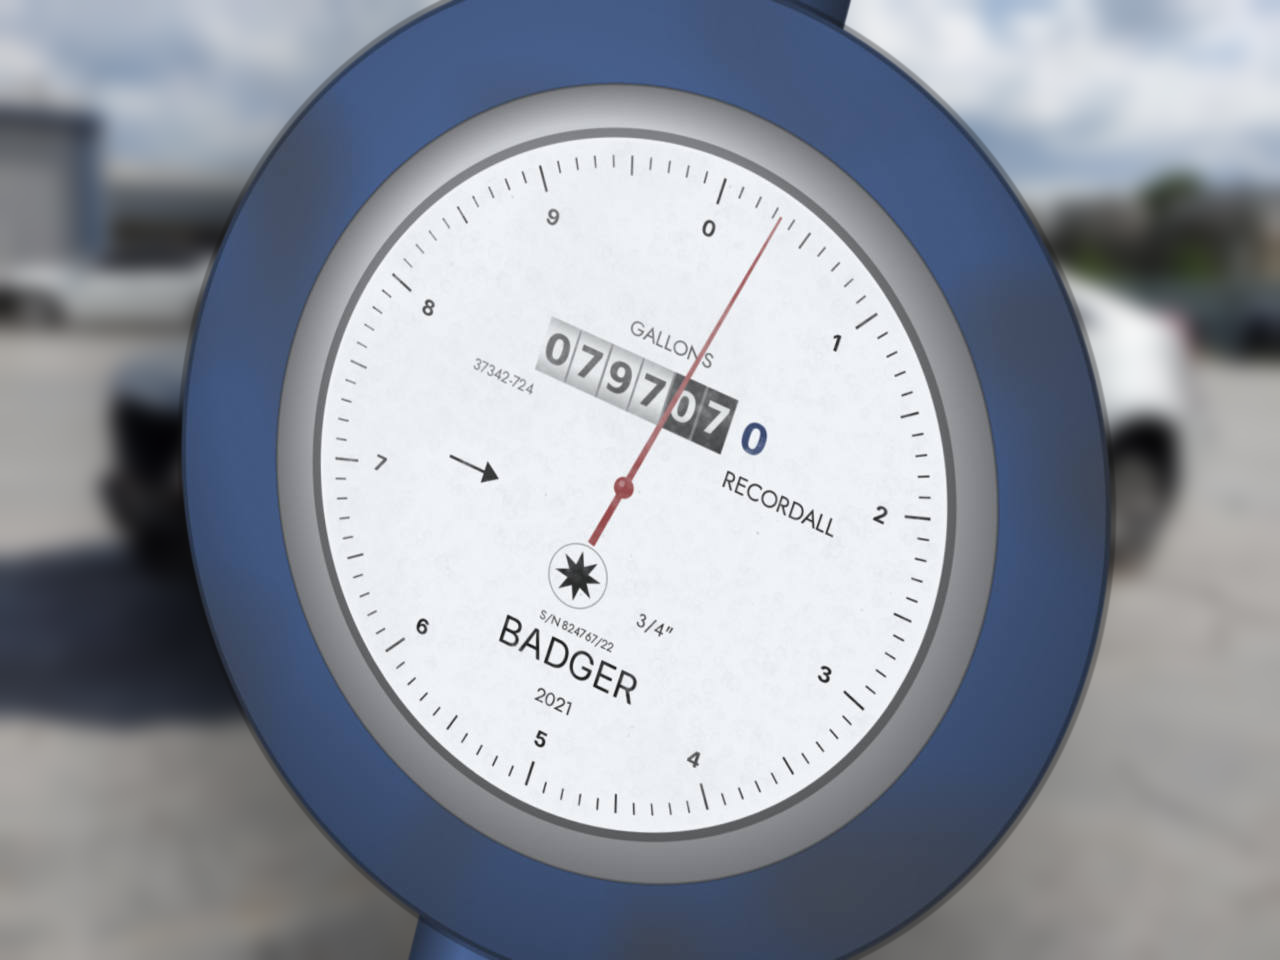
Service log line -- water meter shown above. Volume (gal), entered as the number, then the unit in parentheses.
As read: 797070.3 (gal)
